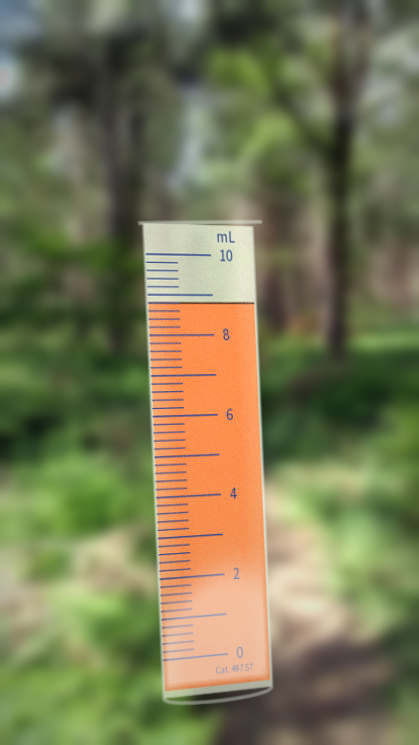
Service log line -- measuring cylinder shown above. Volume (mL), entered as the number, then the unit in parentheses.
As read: 8.8 (mL)
